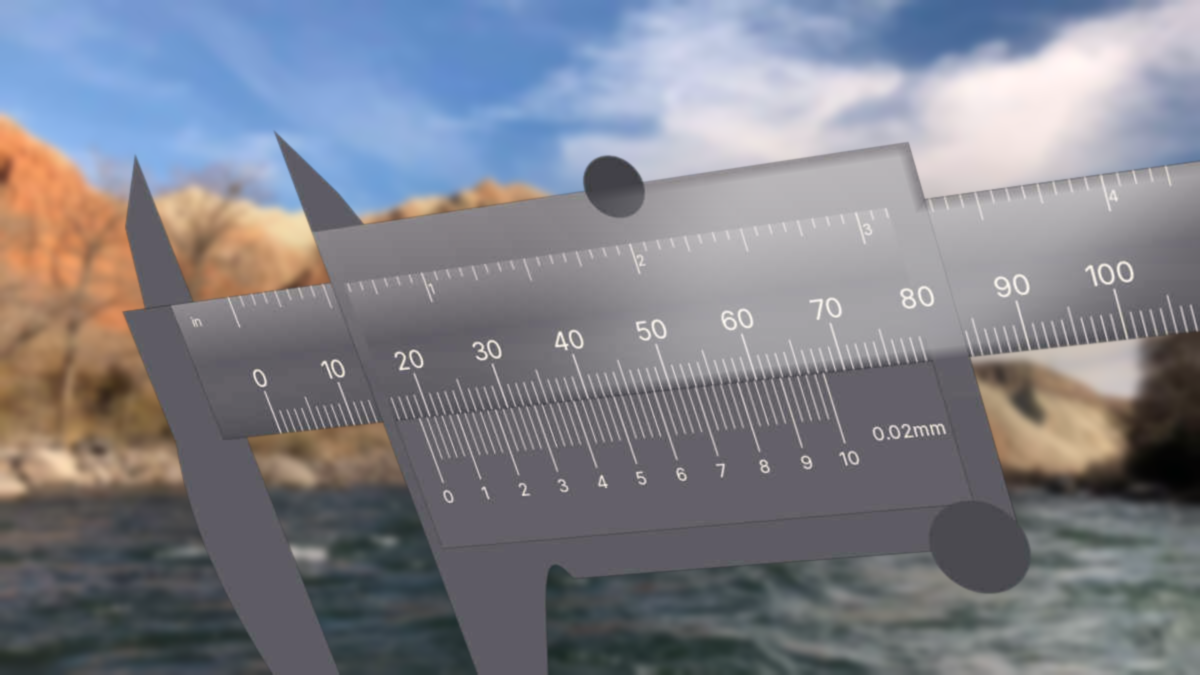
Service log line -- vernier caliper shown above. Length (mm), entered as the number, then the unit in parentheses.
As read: 18.6 (mm)
